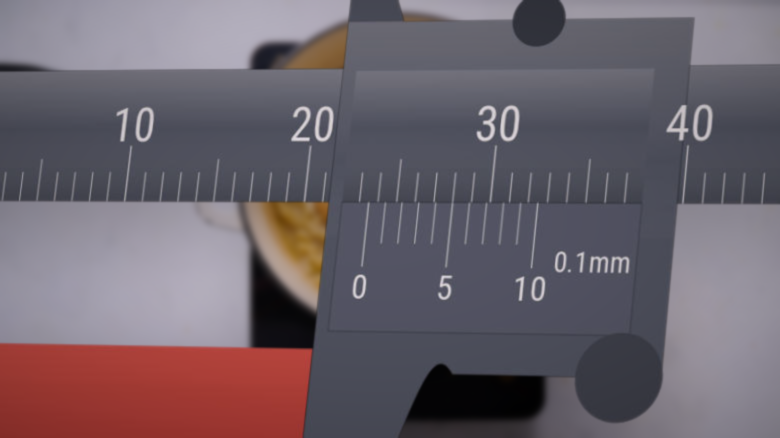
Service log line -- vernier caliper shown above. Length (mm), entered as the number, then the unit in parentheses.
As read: 23.5 (mm)
